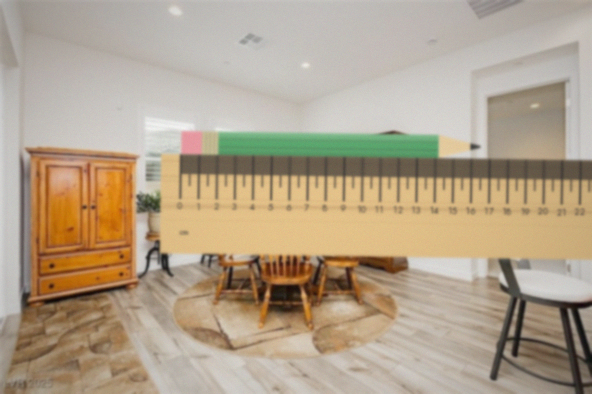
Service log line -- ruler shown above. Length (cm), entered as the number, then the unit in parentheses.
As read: 16.5 (cm)
